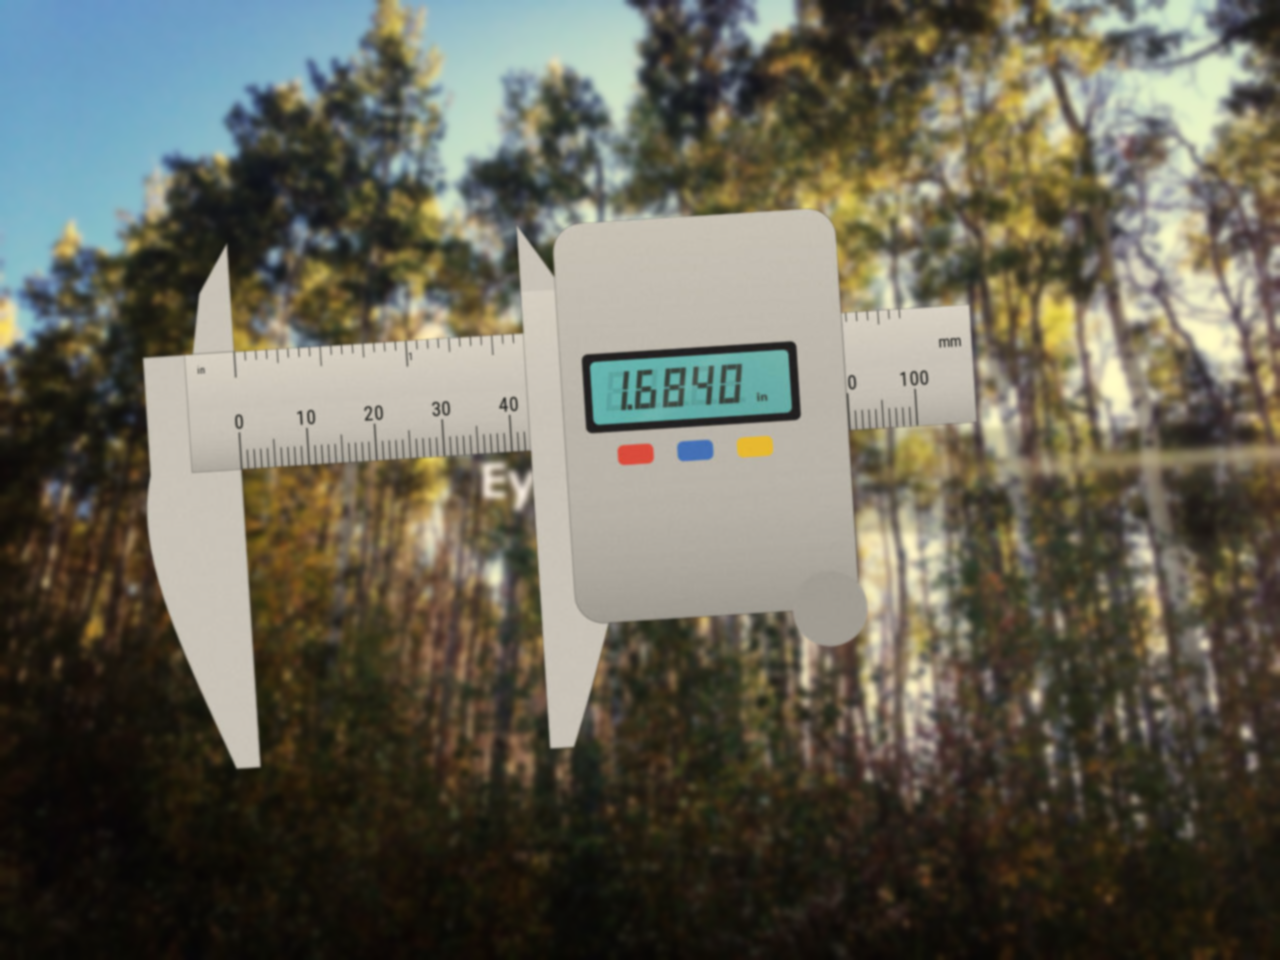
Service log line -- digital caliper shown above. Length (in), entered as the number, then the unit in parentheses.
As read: 1.6840 (in)
